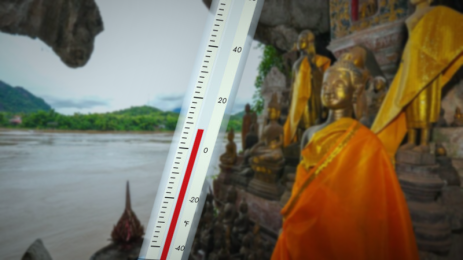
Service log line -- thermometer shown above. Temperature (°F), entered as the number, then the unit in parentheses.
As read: 8 (°F)
